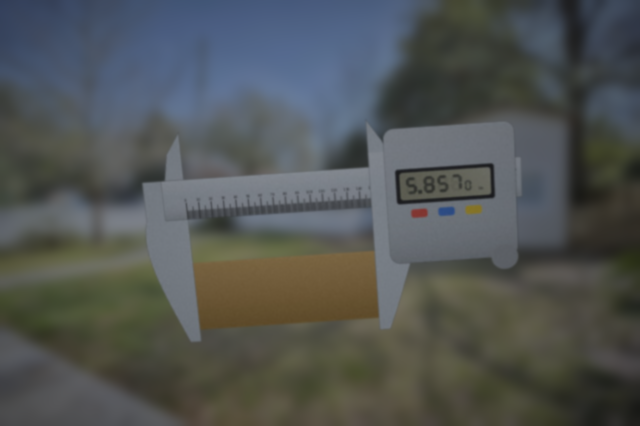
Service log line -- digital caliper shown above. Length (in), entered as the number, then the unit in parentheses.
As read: 5.8570 (in)
